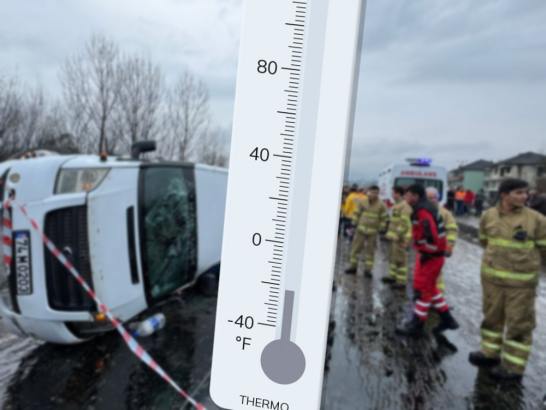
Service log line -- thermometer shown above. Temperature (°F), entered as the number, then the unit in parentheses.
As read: -22 (°F)
